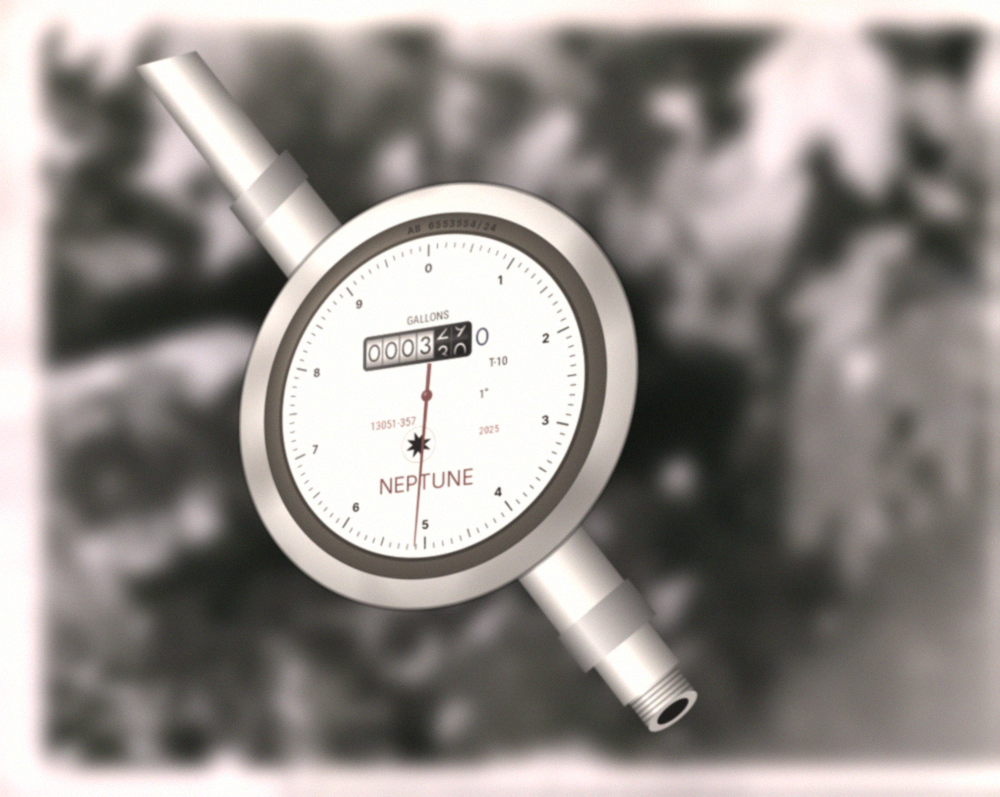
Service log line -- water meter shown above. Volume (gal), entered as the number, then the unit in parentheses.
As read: 3295.1 (gal)
